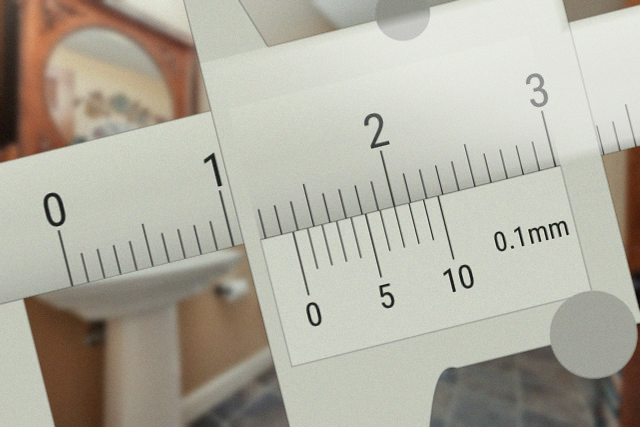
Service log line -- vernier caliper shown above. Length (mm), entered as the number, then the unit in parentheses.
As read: 13.7 (mm)
